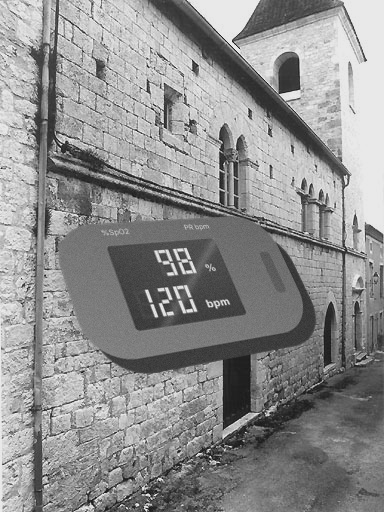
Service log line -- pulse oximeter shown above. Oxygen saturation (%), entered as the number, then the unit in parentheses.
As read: 98 (%)
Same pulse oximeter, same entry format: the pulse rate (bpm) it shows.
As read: 120 (bpm)
